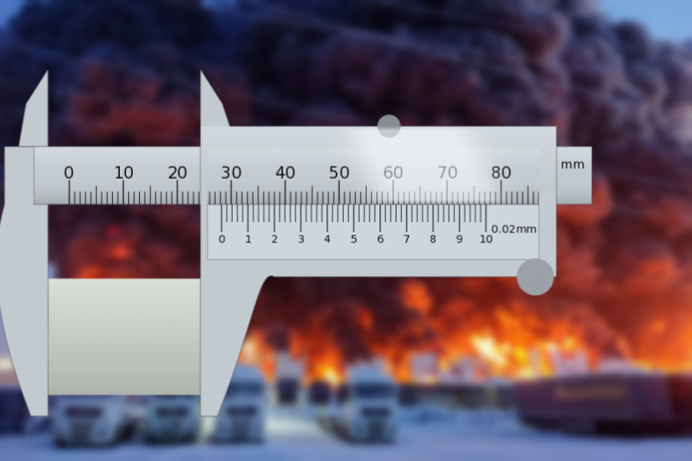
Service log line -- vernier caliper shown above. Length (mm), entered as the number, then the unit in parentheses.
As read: 28.2 (mm)
